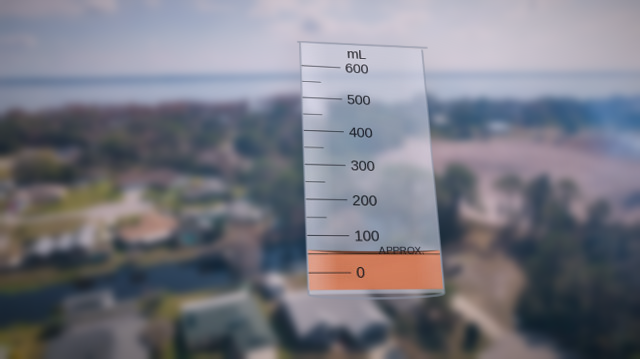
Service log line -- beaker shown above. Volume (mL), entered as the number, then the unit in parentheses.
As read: 50 (mL)
